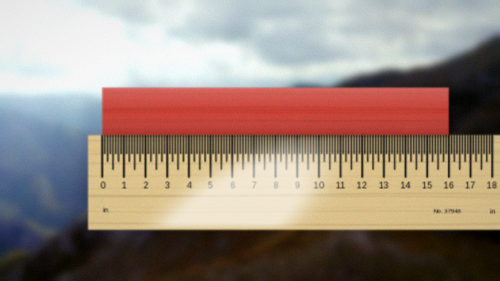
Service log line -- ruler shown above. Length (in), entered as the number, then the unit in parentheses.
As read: 16 (in)
